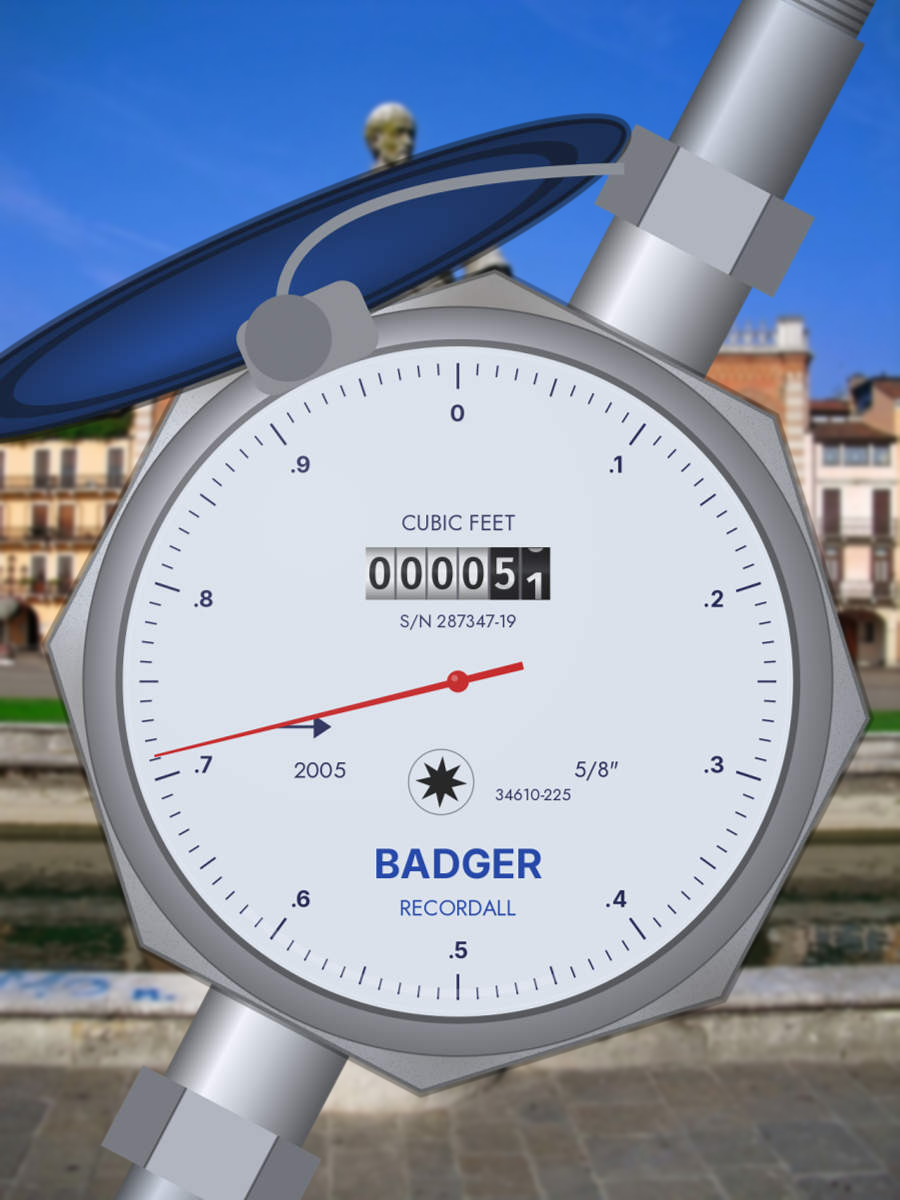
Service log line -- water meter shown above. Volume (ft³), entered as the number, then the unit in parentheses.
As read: 50.71 (ft³)
